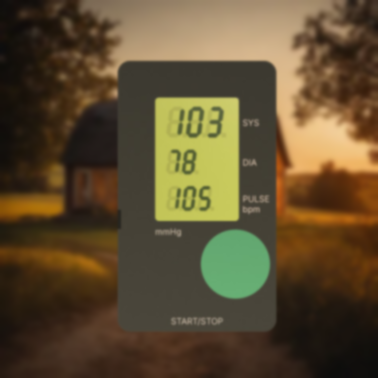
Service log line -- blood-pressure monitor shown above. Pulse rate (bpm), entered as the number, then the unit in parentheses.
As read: 105 (bpm)
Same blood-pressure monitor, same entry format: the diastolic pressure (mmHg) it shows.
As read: 78 (mmHg)
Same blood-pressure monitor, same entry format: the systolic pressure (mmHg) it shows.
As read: 103 (mmHg)
